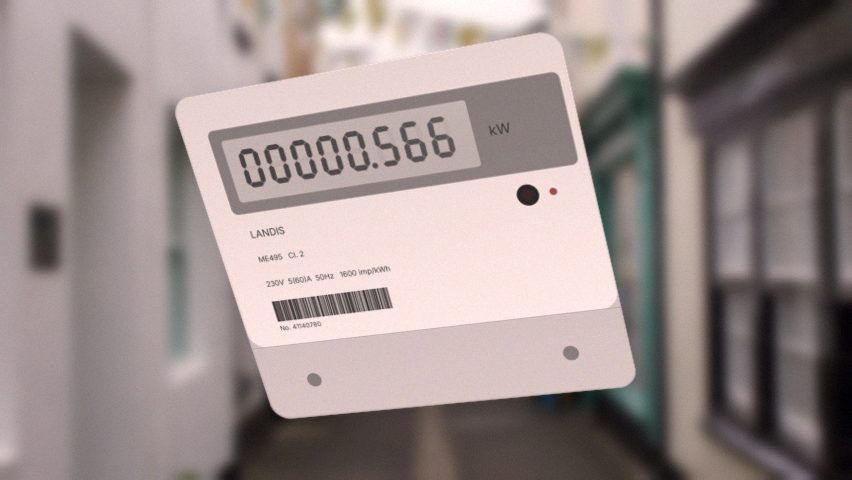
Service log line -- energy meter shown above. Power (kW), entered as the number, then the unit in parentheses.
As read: 0.566 (kW)
